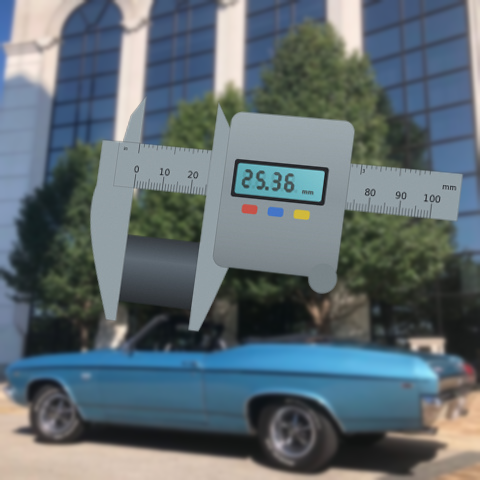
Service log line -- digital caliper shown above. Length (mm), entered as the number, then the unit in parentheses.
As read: 25.36 (mm)
